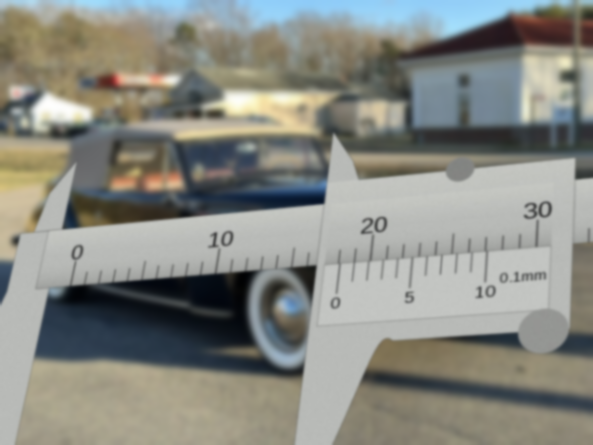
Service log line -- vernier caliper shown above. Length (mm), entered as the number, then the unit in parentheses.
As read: 18.1 (mm)
